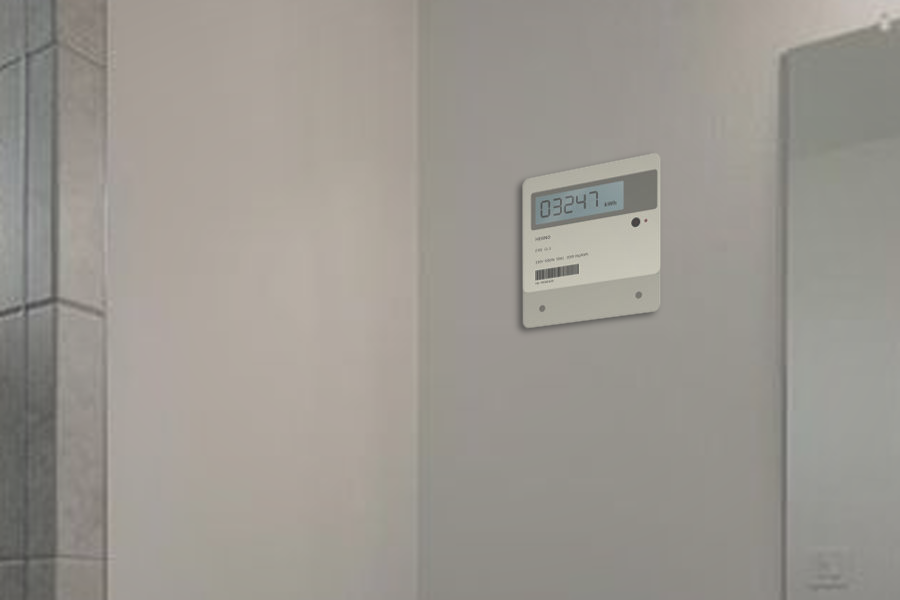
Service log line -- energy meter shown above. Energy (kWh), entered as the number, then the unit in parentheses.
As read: 3247 (kWh)
